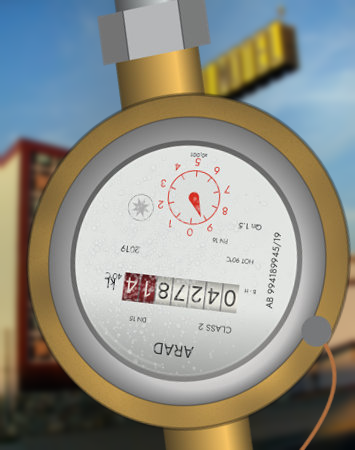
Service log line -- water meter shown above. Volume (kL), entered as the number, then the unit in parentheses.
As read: 4278.139 (kL)
